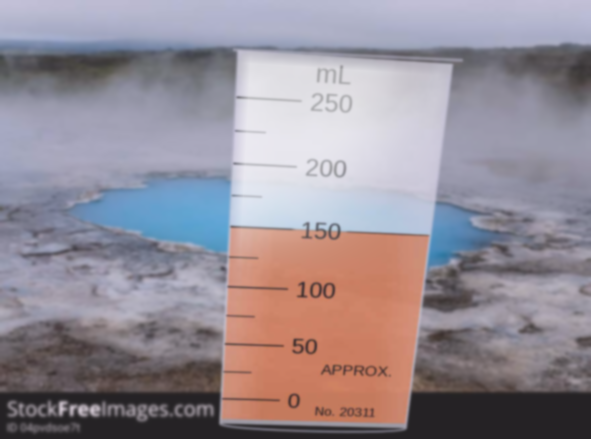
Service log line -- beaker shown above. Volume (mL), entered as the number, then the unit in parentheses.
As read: 150 (mL)
